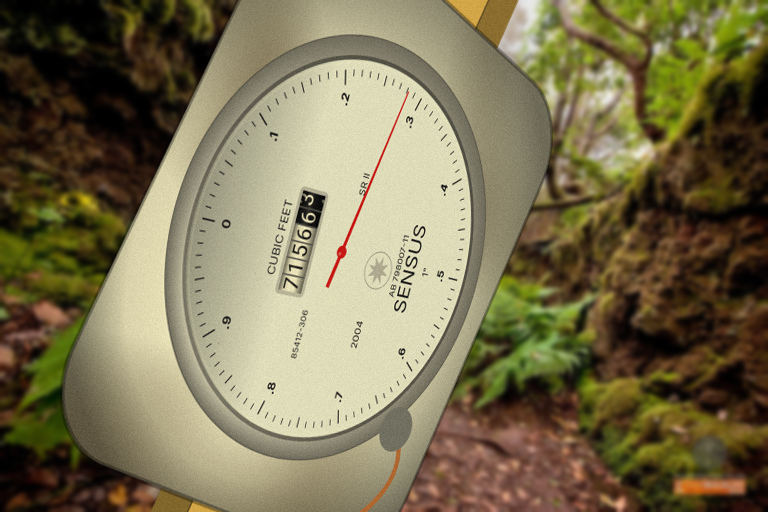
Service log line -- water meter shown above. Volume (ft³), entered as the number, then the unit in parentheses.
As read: 715663.28 (ft³)
